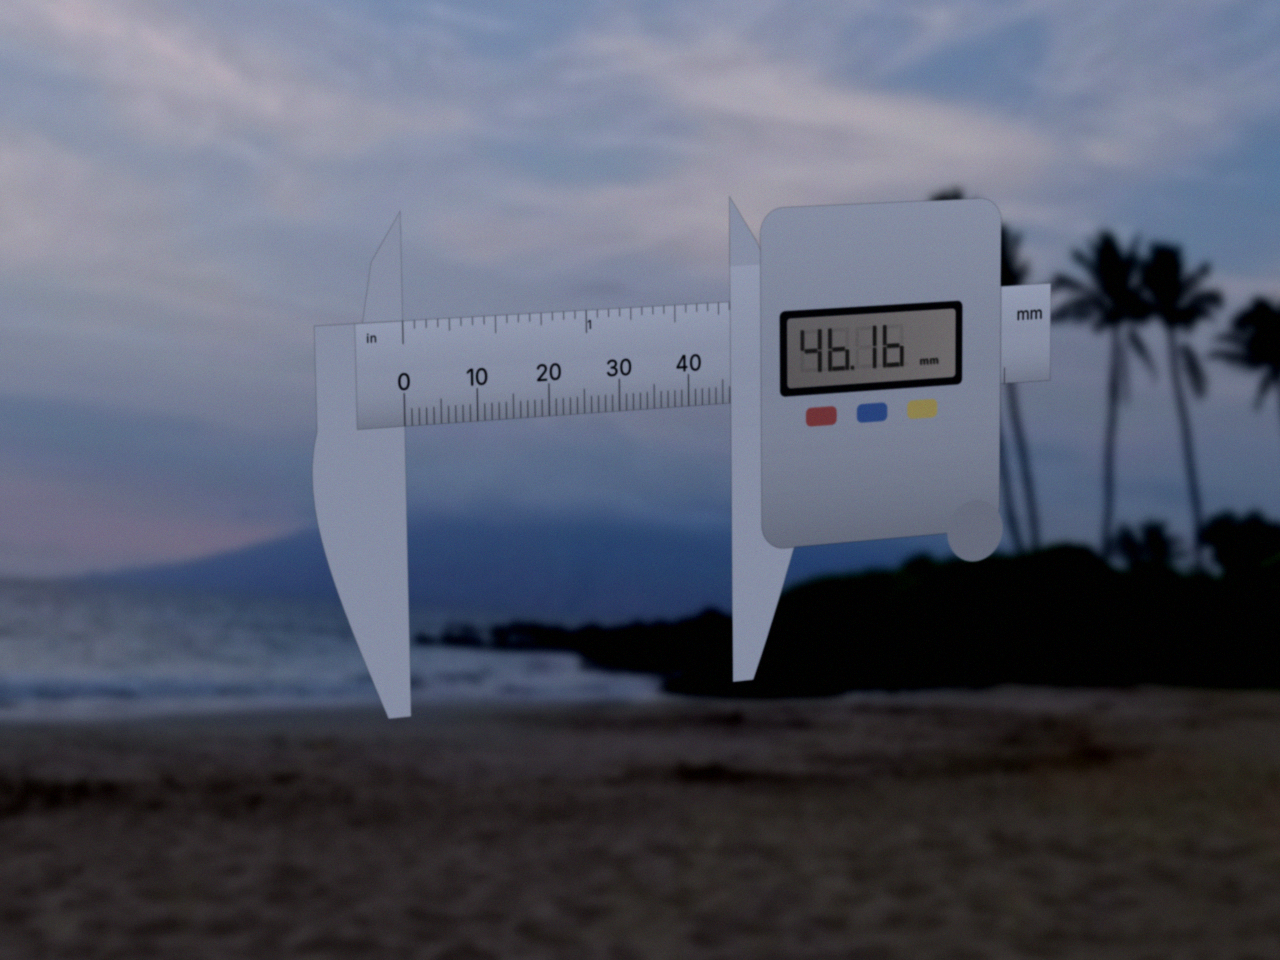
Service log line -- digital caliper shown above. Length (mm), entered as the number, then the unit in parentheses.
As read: 46.16 (mm)
